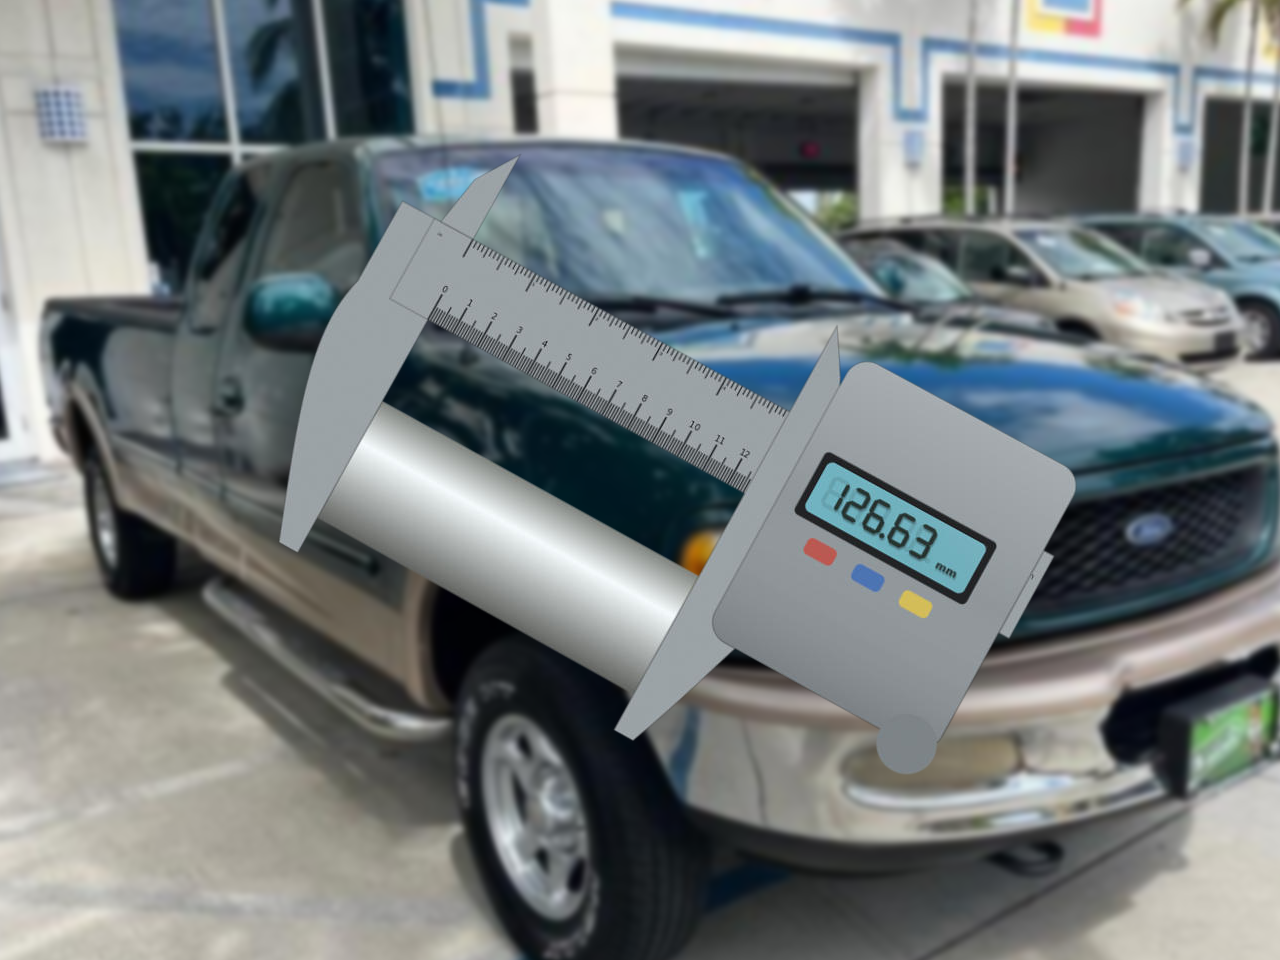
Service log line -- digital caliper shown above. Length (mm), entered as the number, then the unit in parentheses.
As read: 126.63 (mm)
